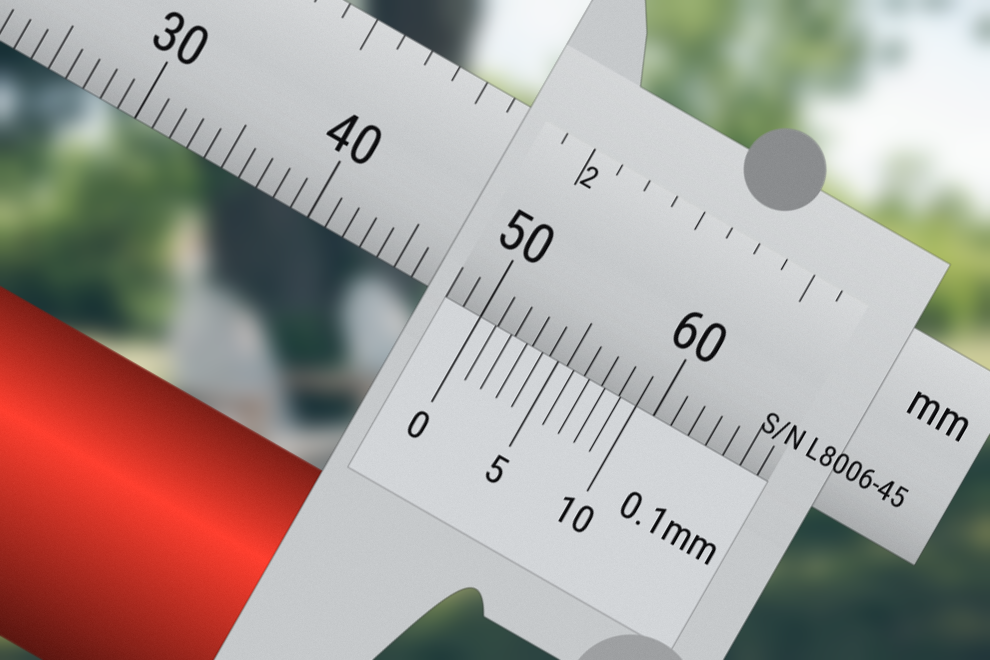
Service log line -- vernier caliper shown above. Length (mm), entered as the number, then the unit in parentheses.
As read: 50.0 (mm)
